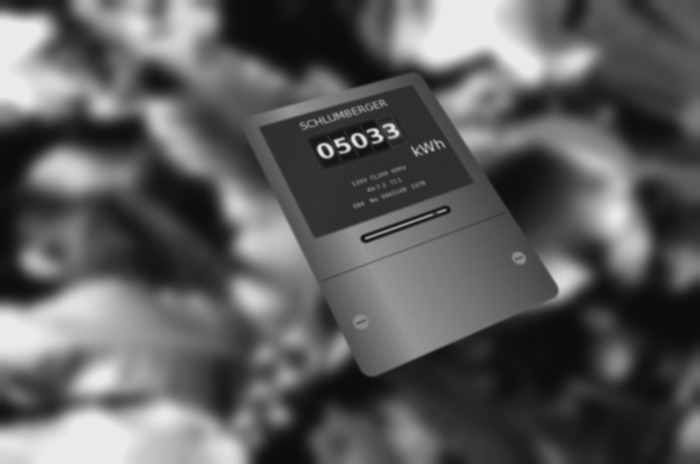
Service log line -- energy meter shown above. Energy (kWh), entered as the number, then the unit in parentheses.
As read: 503.3 (kWh)
